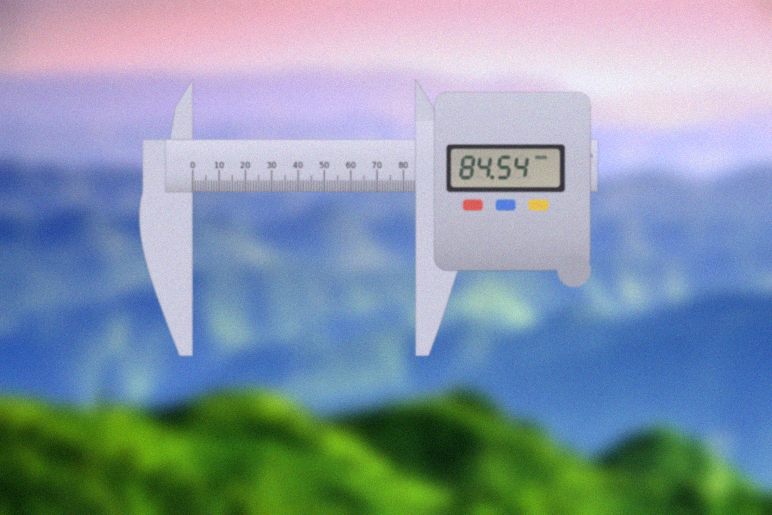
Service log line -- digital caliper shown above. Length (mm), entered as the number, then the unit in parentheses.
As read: 84.54 (mm)
